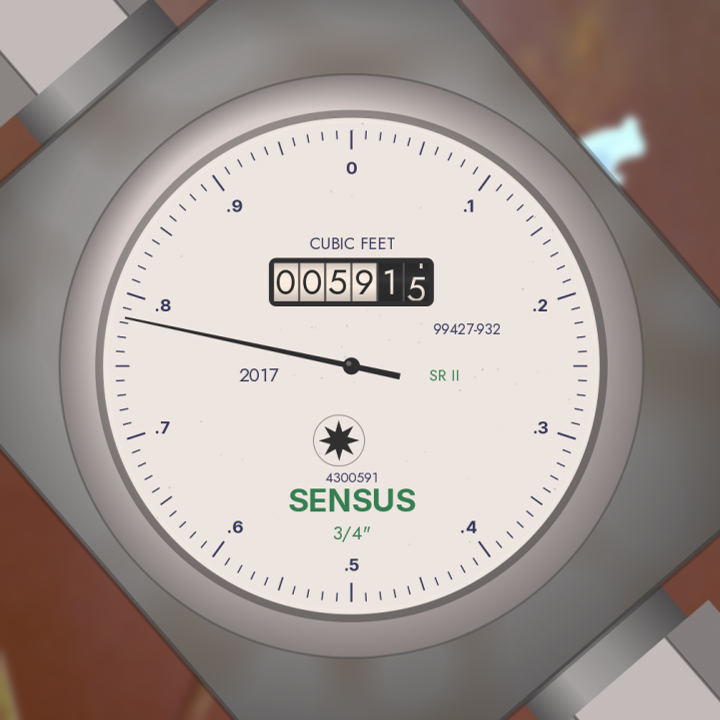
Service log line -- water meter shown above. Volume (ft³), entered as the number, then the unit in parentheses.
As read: 5914.78 (ft³)
